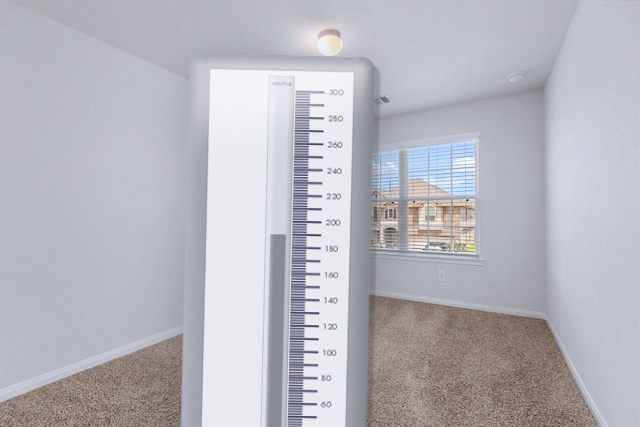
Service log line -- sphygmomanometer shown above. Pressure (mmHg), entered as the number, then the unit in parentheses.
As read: 190 (mmHg)
